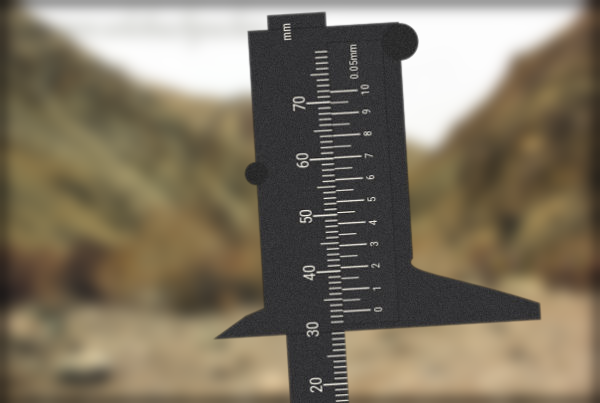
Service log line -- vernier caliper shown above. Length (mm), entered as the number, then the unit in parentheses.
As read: 32.8 (mm)
